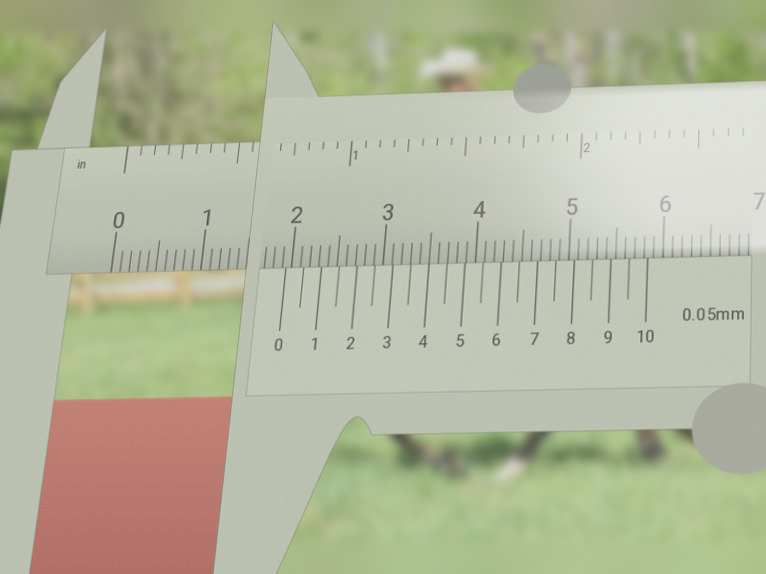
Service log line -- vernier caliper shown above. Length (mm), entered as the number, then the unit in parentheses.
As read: 19.4 (mm)
